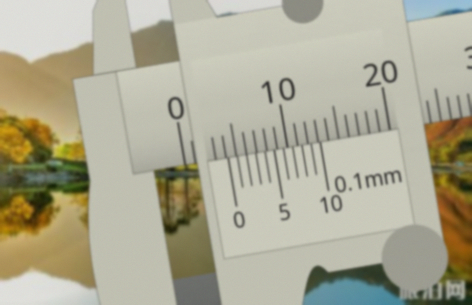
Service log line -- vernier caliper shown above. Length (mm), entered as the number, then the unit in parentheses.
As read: 4.2 (mm)
